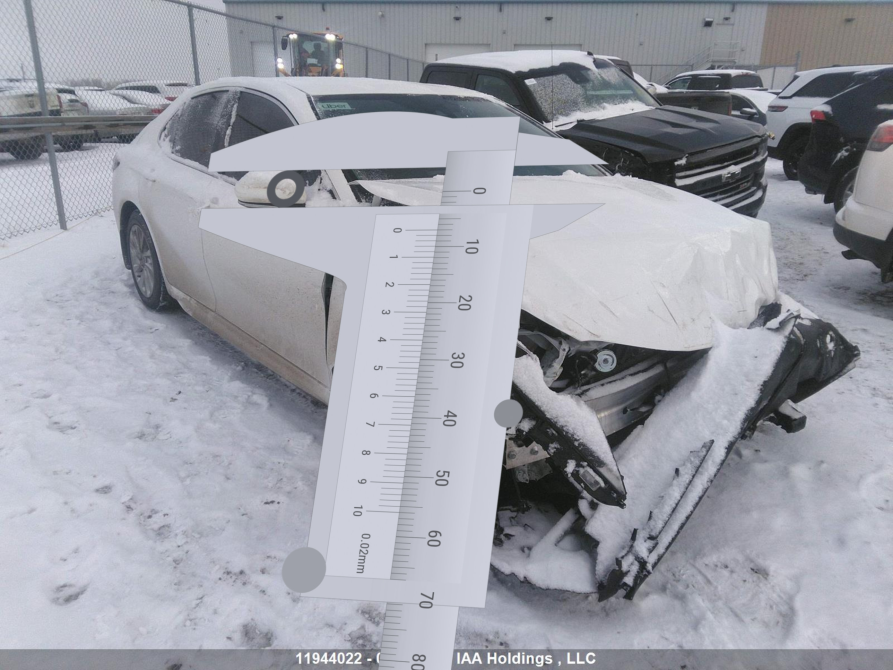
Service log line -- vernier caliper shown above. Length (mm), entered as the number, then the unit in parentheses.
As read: 7.0 (mm)
